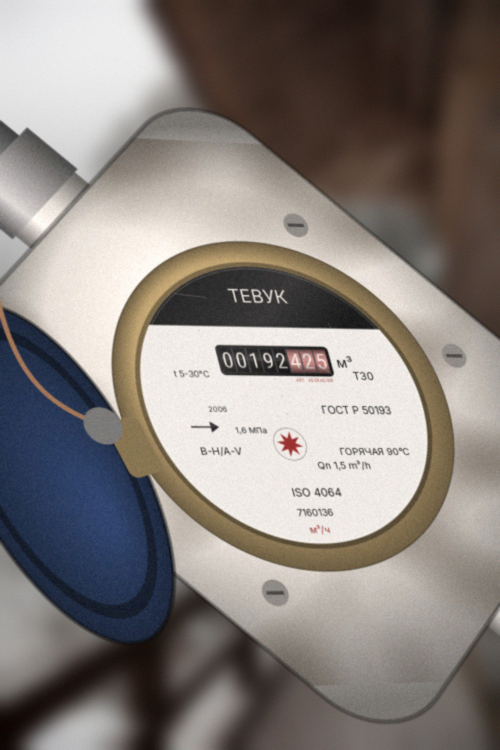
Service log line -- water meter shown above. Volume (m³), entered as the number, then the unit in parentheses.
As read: 192.425 (m³)
